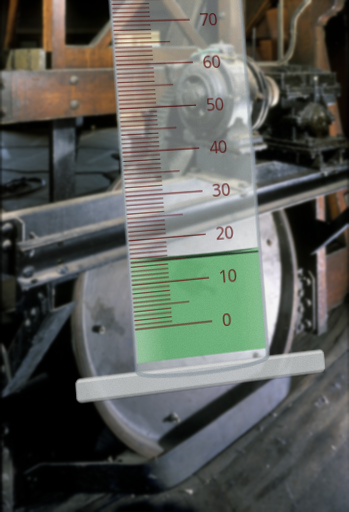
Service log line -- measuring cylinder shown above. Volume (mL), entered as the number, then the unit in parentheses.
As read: 15 (mL)
